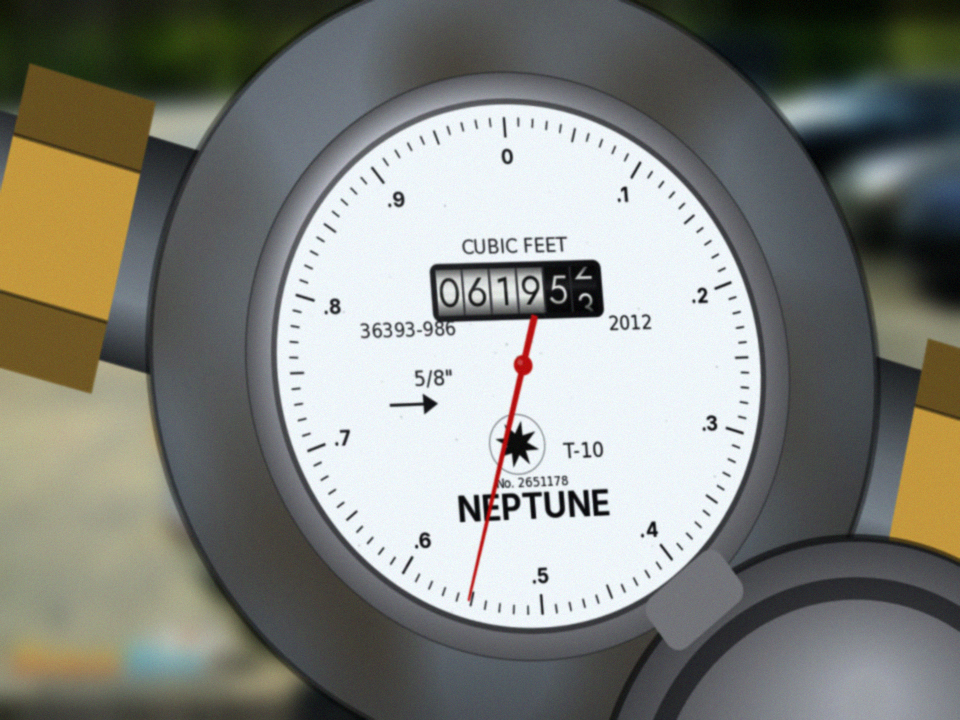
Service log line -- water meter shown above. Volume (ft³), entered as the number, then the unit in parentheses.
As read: 61952.55 (ft³)
